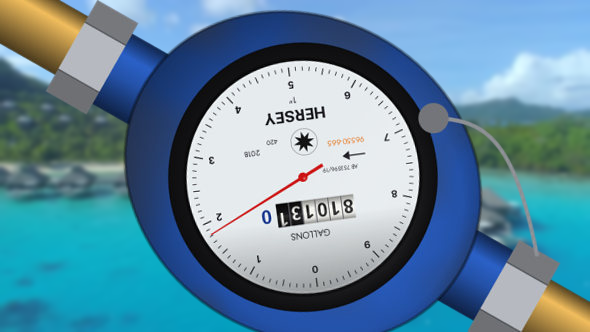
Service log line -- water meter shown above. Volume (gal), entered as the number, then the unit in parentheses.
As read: 8101311.8 (gal)
